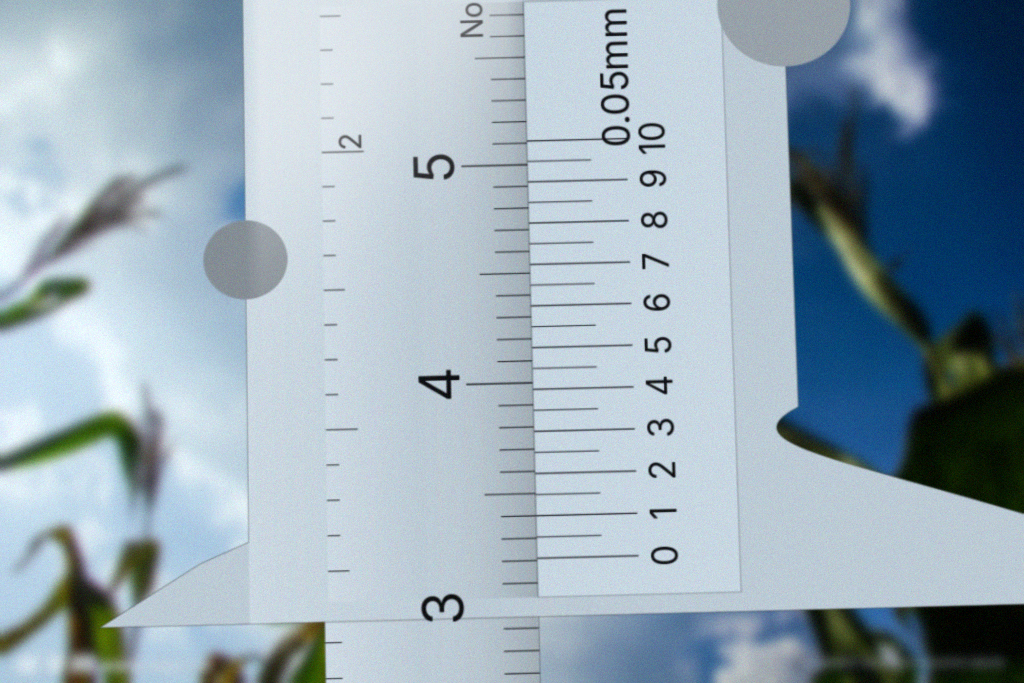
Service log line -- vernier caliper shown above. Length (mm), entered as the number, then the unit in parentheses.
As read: 32.1 (mm)
